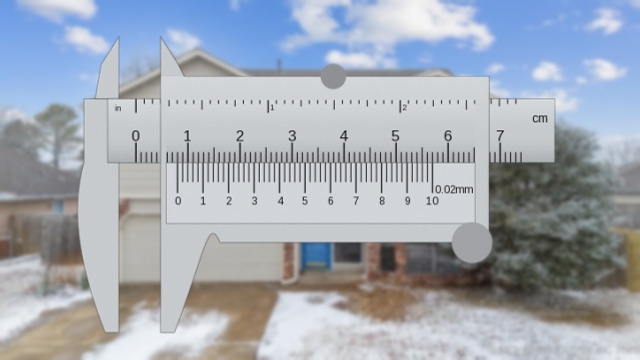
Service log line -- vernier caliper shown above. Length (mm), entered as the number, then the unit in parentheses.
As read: 8.0 (mm)
